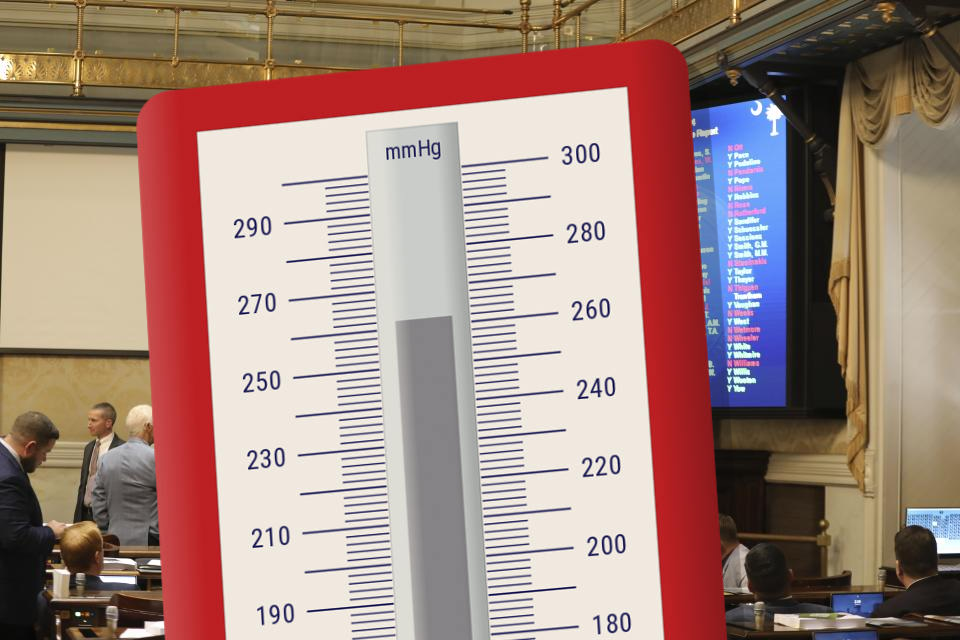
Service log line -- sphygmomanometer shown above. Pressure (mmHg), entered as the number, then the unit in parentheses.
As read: 262 (mmHg)
